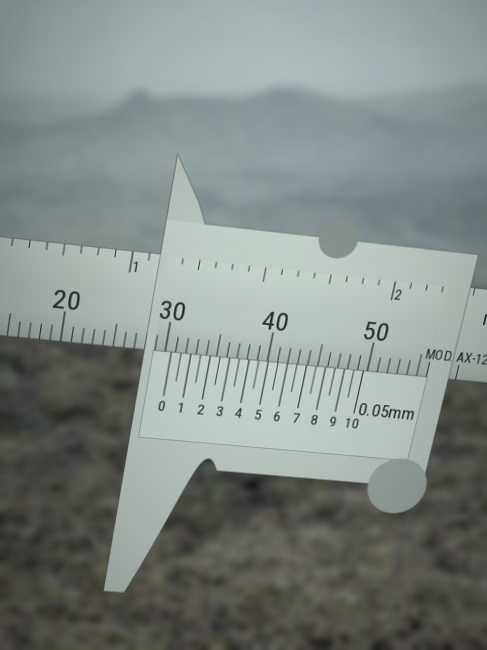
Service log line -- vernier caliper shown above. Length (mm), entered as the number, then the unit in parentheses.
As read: 30.6 (mm)
